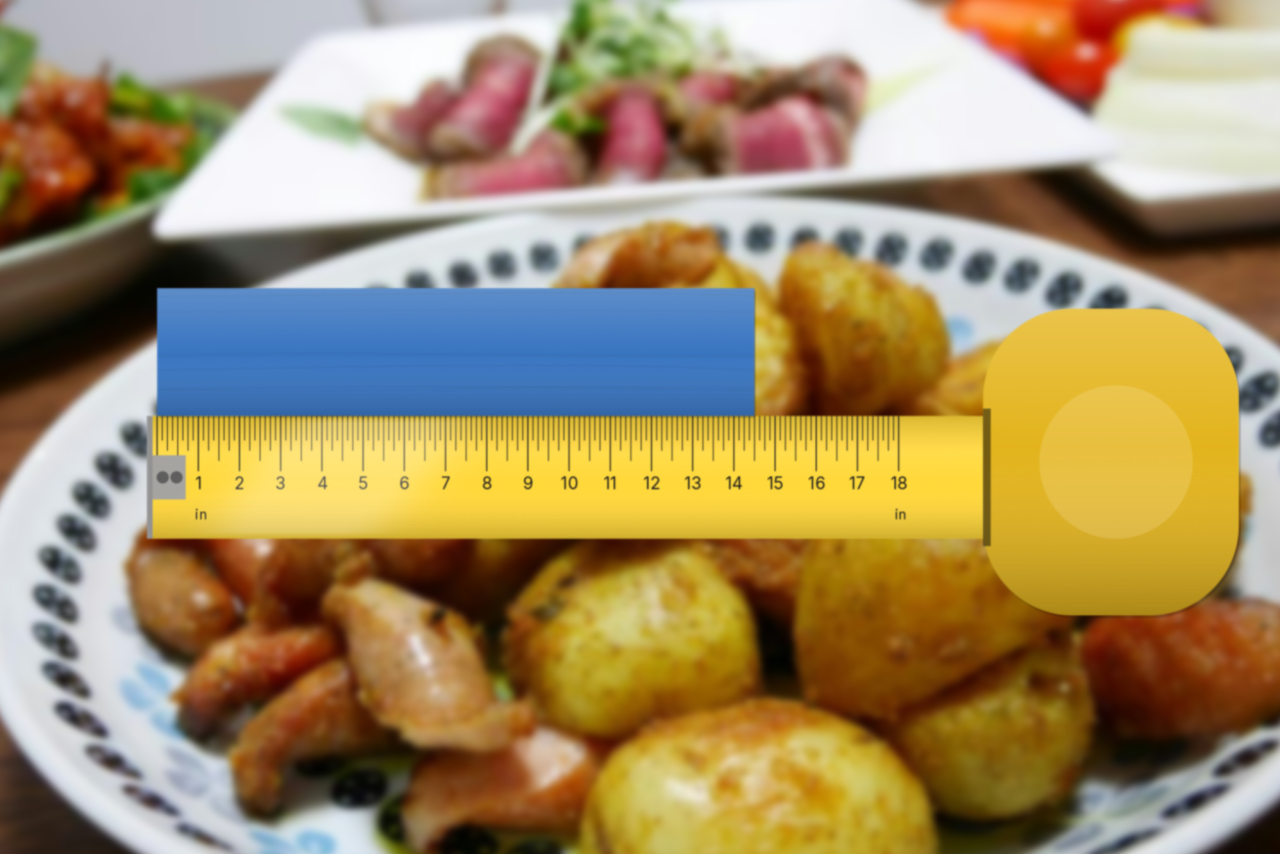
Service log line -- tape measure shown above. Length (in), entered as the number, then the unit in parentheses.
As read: 14.5 (in)
